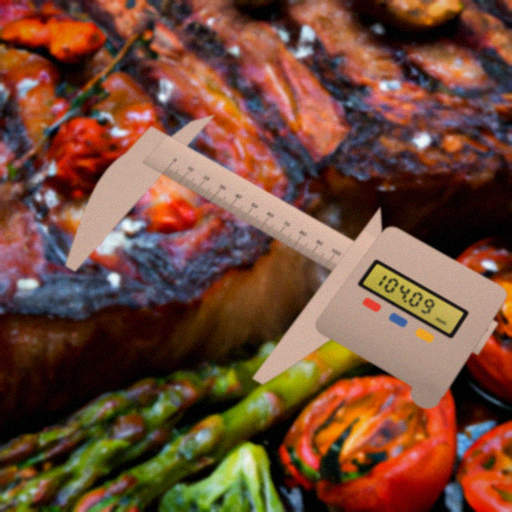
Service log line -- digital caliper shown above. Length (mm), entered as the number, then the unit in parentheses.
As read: 104.09 (mm)
